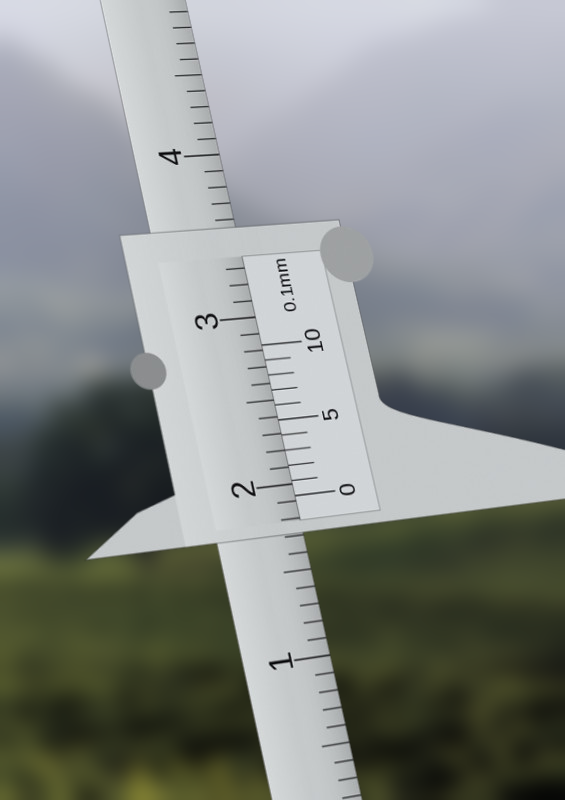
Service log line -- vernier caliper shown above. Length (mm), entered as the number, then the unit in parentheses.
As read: 19.3 (mm)
